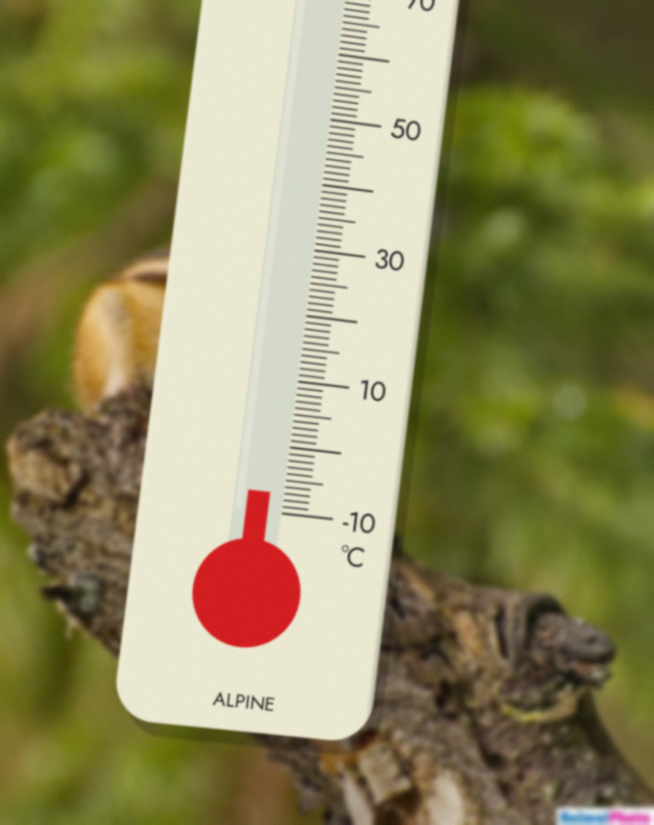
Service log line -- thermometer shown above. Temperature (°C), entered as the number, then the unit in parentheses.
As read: -7 (°C)
